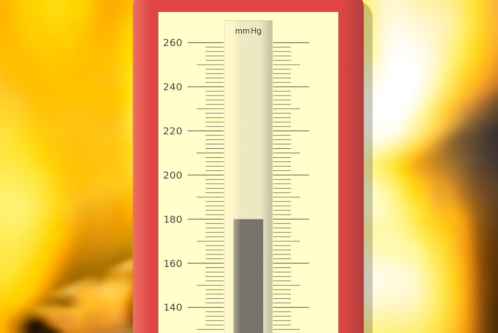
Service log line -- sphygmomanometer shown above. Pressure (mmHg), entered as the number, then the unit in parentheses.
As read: 180 (mmHg)
